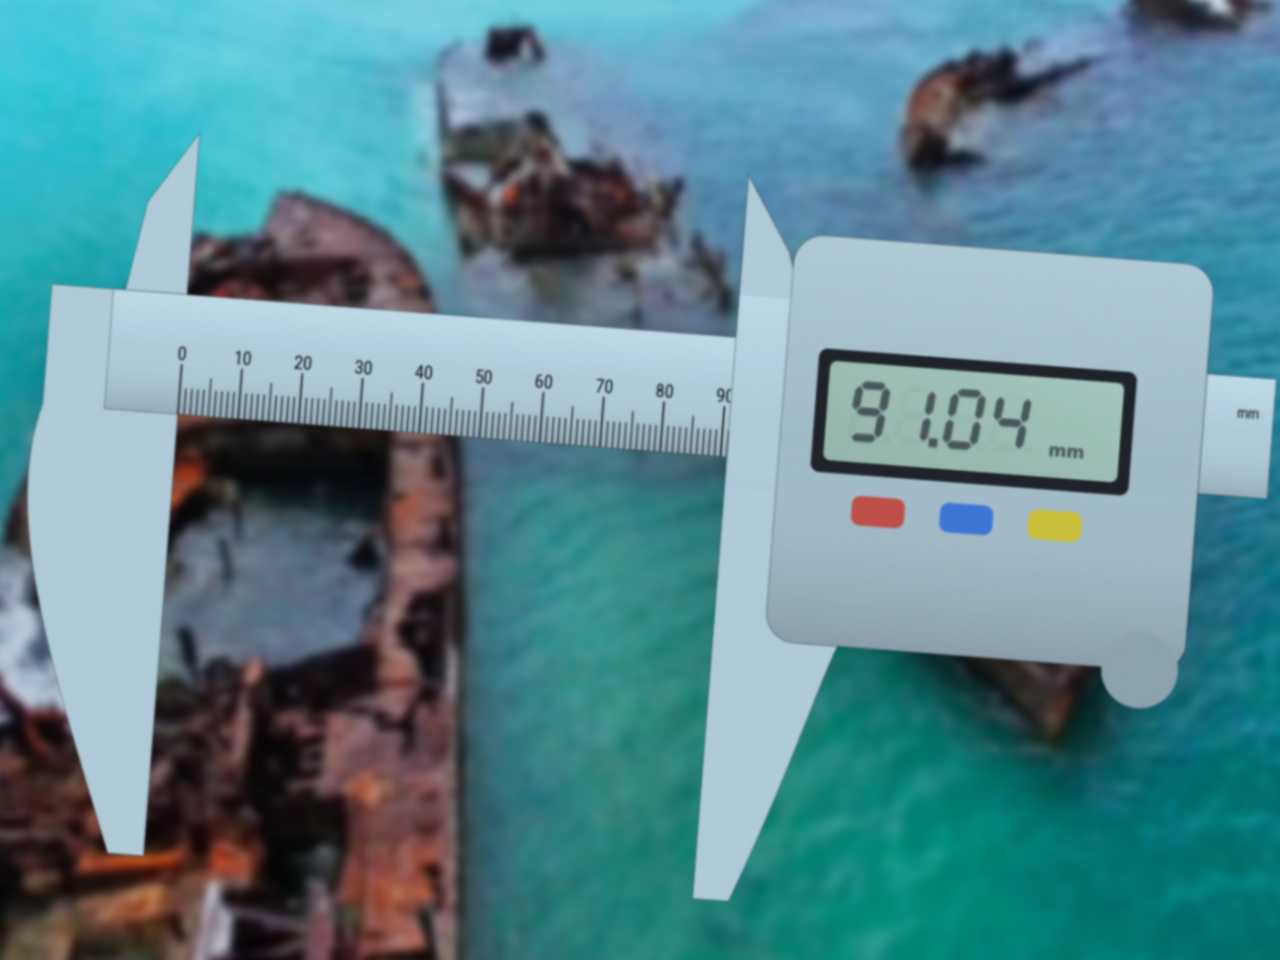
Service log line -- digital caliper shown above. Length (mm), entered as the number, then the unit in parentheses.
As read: 91.04 (mm)
